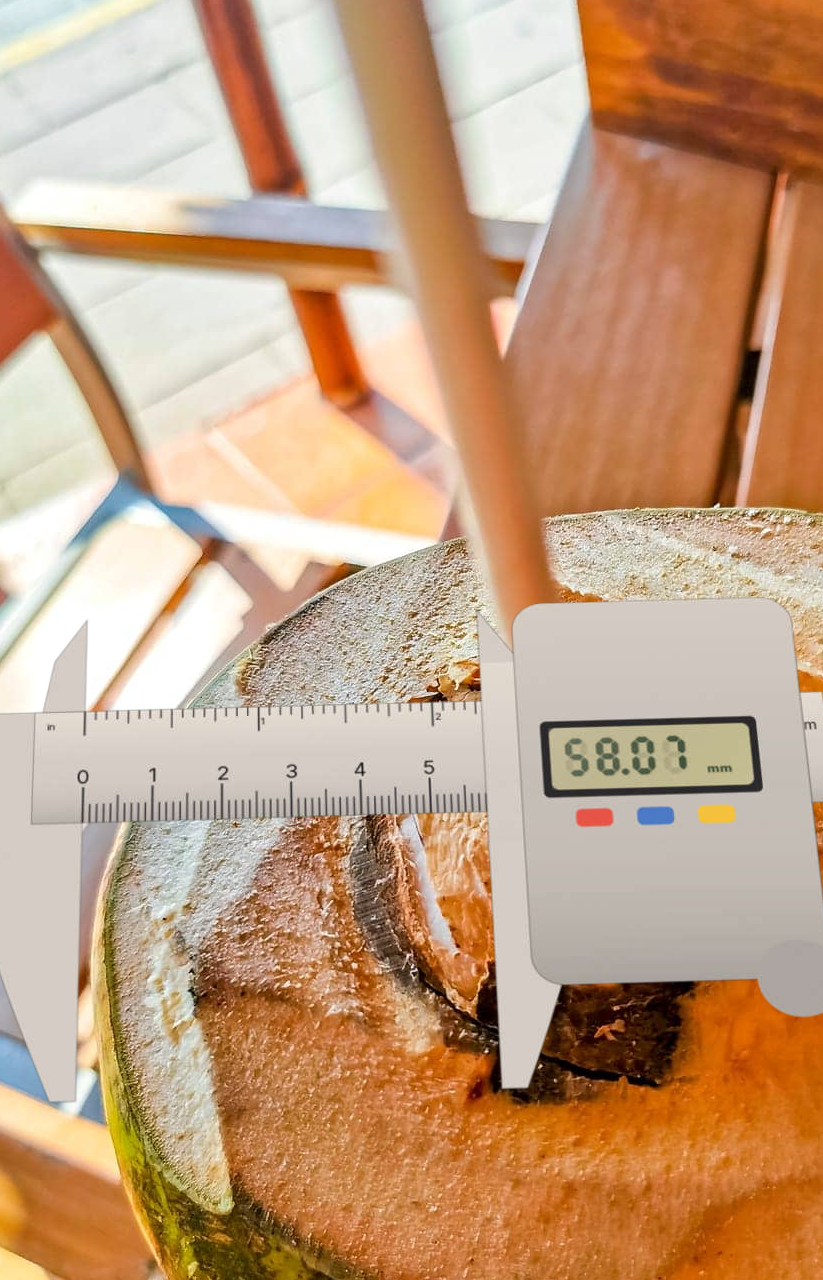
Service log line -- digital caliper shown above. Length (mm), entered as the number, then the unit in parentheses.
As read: 58.07 (mm)
